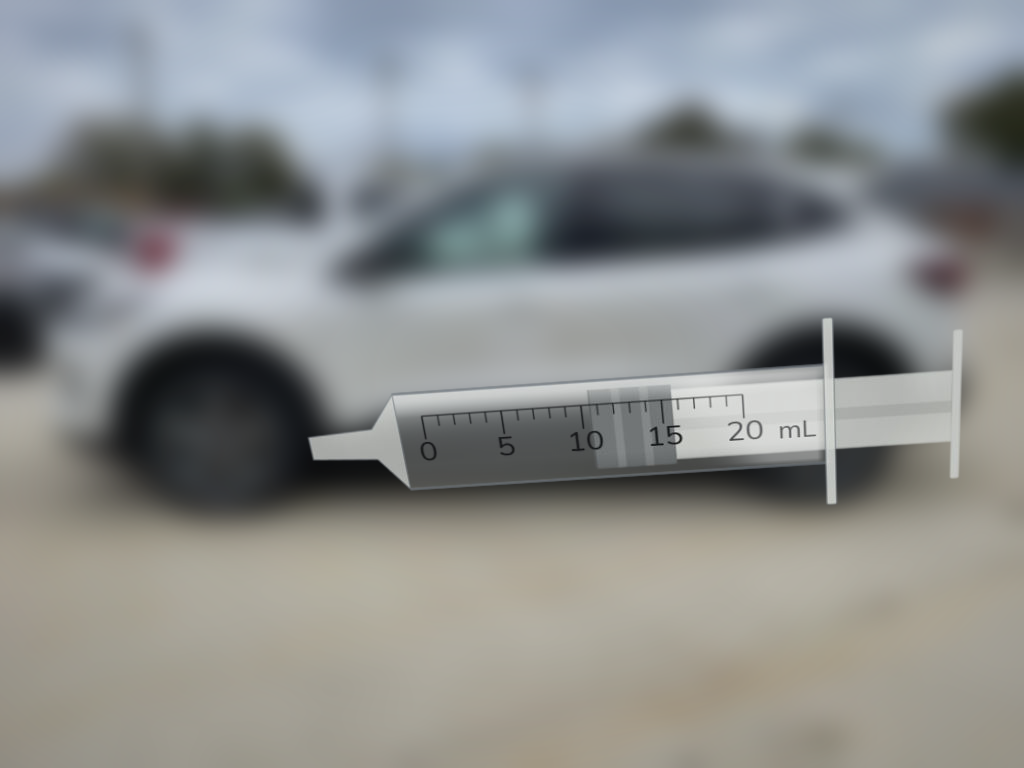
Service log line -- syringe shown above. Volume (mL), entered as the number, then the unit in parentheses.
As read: 10.5 (mL)
